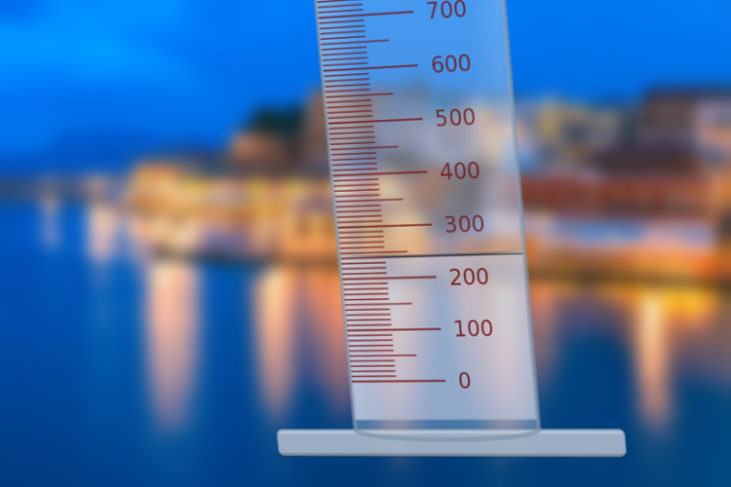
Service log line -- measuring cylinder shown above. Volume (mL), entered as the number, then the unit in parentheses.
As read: 240 (mL)
